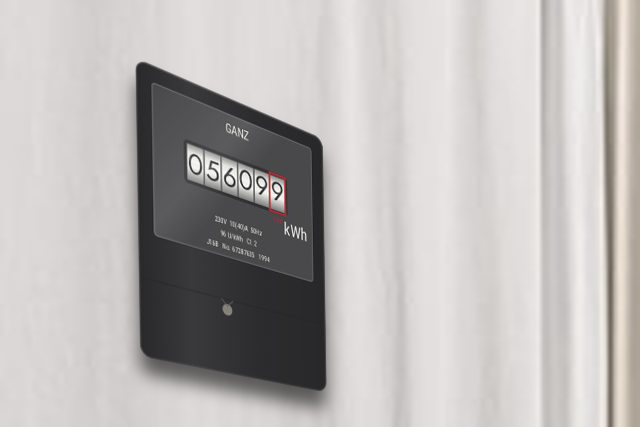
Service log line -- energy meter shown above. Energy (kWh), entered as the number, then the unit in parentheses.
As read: 5609.9 (kWh)
